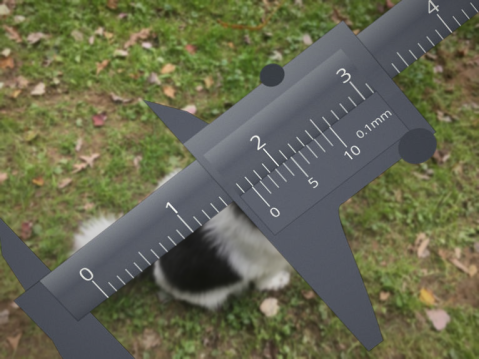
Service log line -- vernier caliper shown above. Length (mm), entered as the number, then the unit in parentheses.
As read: 16.9 (mm)
